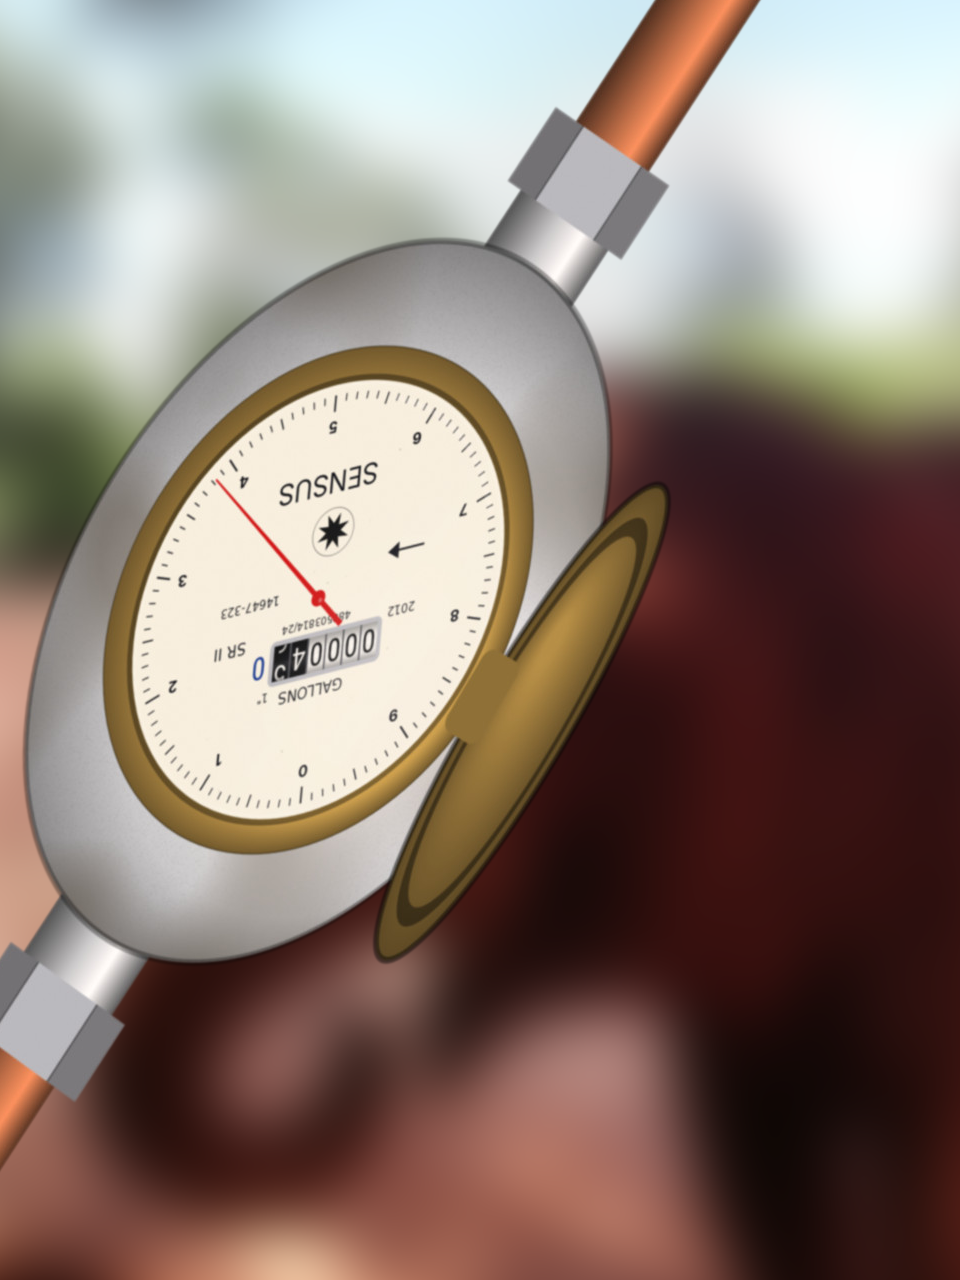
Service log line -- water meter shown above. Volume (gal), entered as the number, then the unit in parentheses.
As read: 453.8 (gal)
